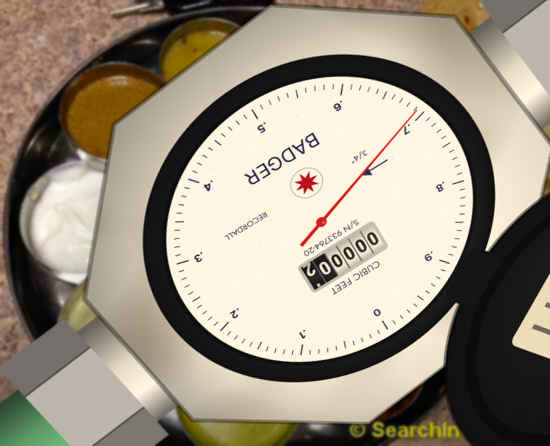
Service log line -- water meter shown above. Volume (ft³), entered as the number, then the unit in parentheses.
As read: 1.69 (ft³)
